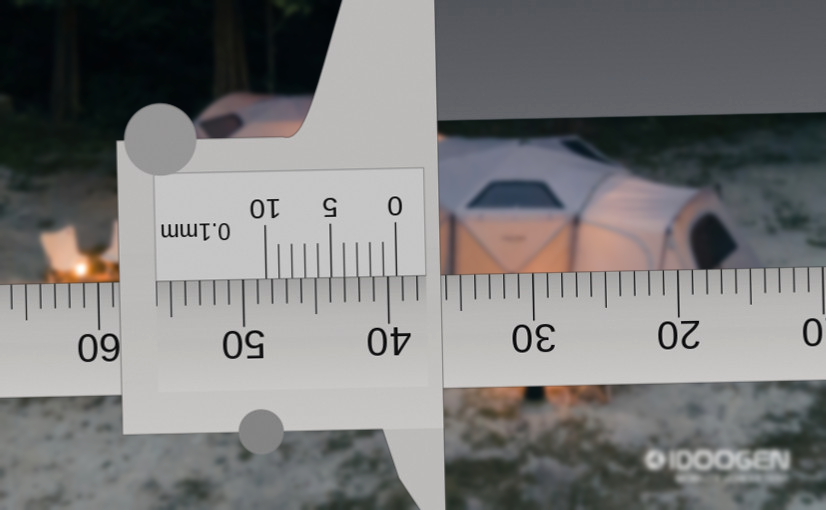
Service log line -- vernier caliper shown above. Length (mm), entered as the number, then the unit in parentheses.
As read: 39.4 (mm)
